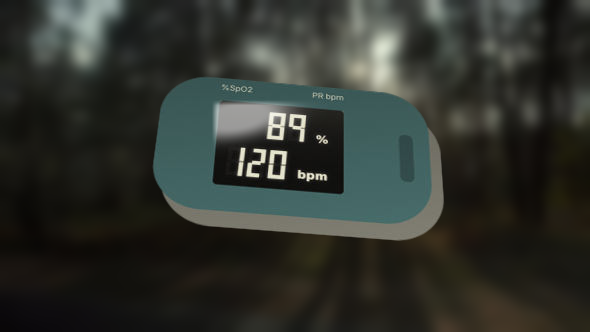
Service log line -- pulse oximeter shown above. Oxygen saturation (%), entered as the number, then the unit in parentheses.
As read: 89 (%)
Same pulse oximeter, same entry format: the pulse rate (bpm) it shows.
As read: 120 (bpm)
